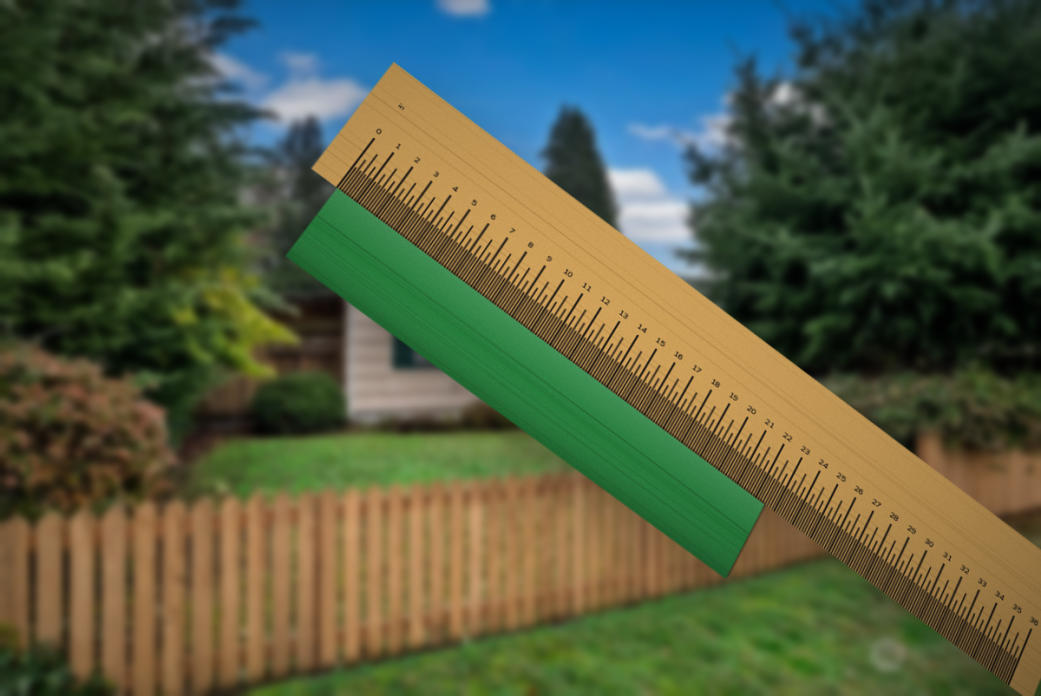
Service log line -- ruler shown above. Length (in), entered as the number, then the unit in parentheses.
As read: 22.5 (in)
